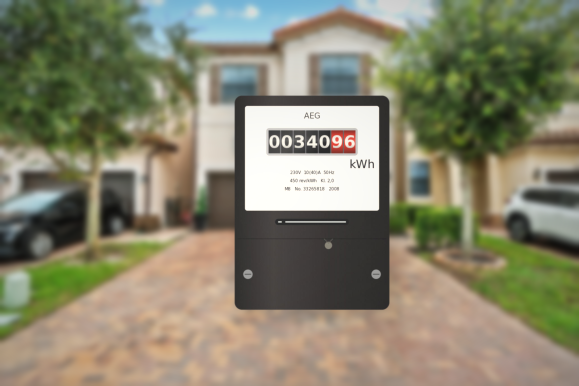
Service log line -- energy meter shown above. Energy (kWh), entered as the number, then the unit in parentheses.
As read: 340.96 (kWh)
